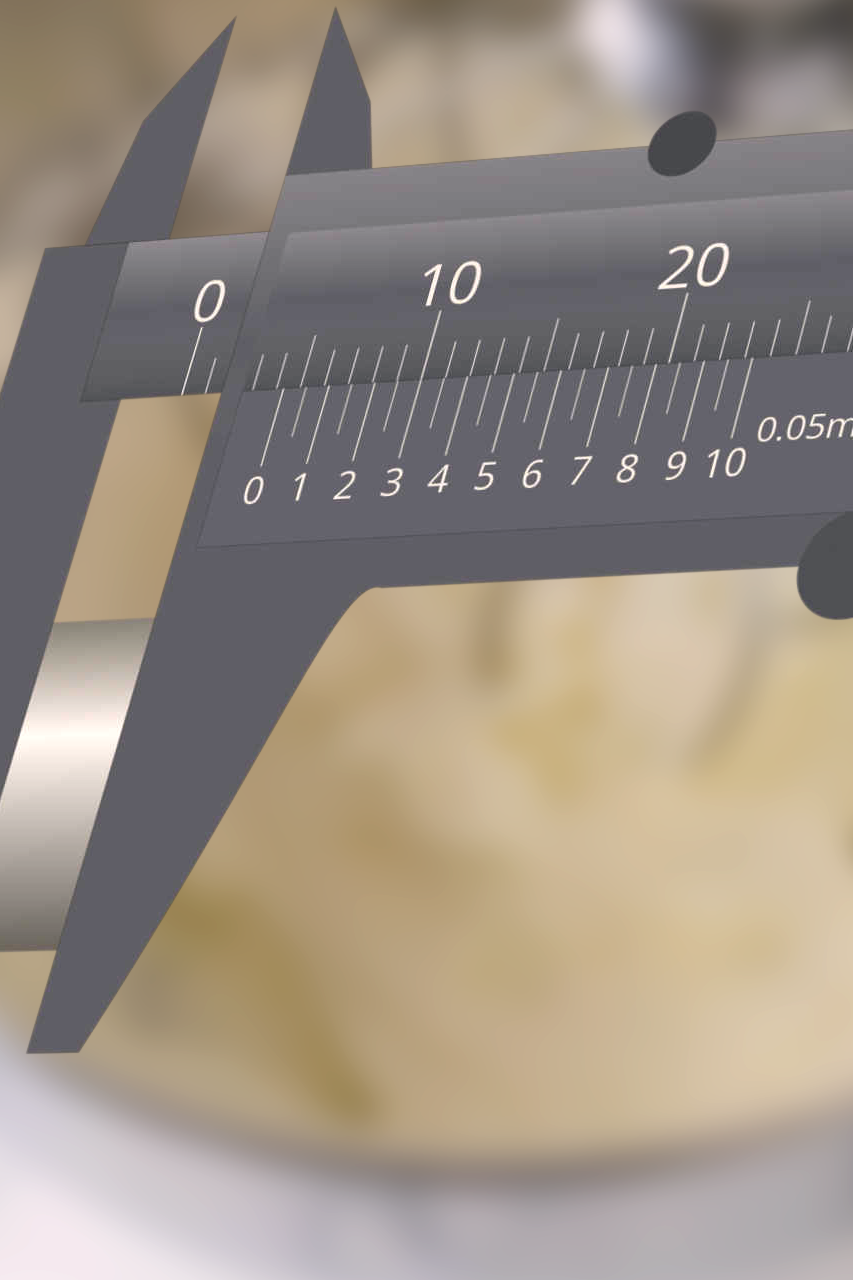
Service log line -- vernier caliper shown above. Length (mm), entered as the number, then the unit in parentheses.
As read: 4.3 (mm)
